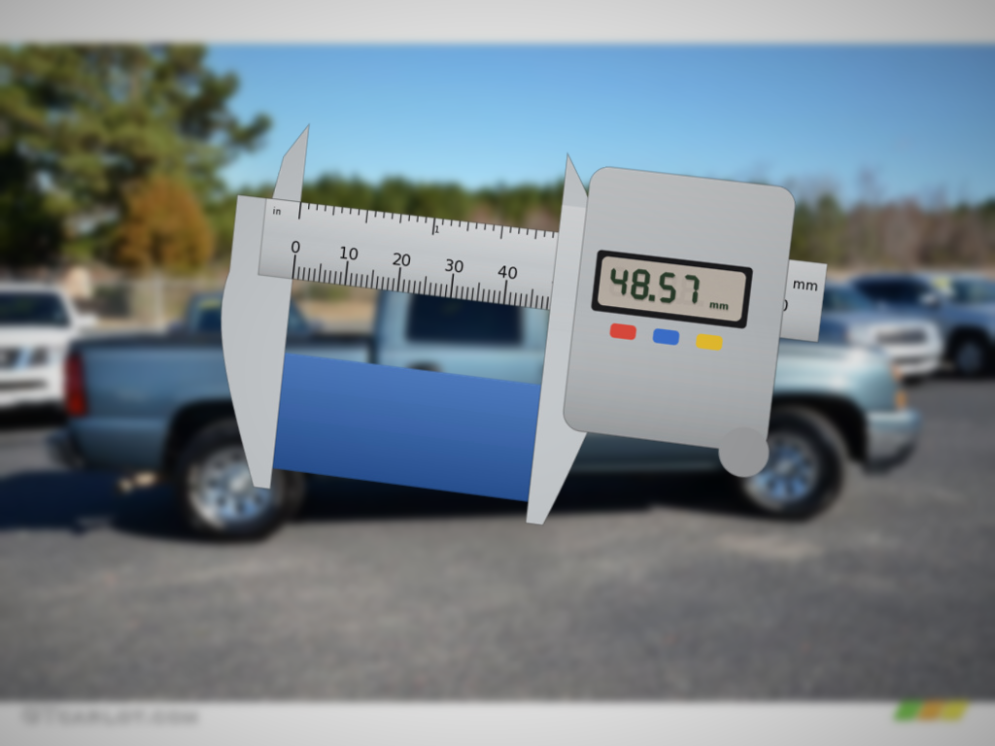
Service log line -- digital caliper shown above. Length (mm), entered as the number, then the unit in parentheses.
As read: 48.57 (mm)
